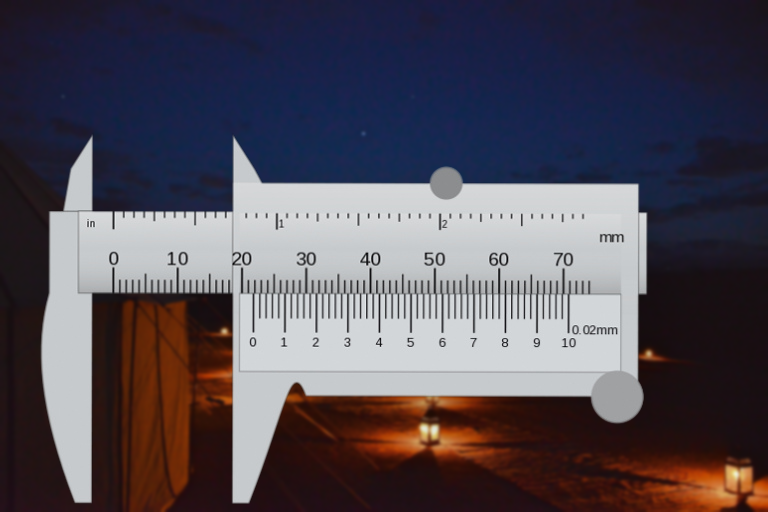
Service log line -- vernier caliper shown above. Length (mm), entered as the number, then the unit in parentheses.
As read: 21.8 (mm)
